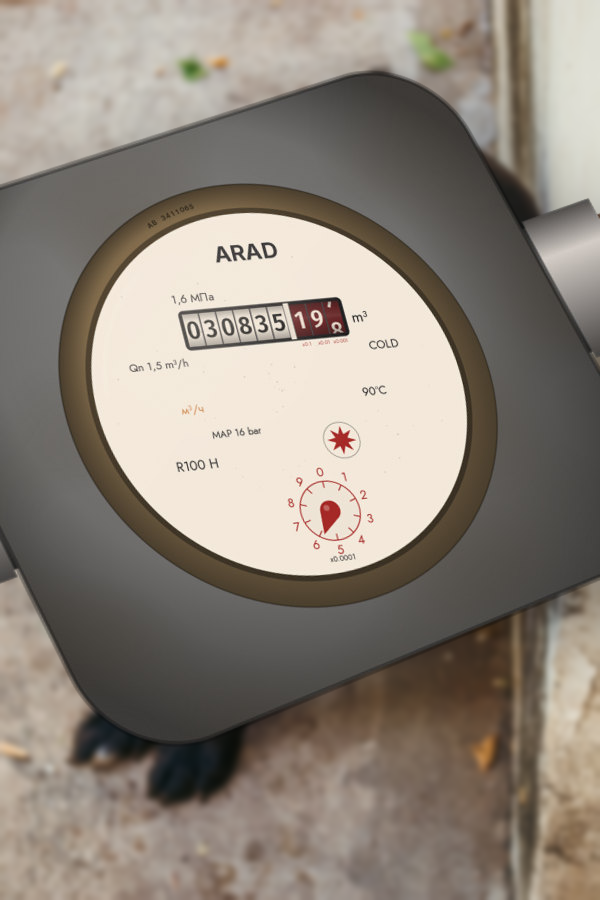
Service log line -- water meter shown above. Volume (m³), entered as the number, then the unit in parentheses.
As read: 30835.1975 (m³)
